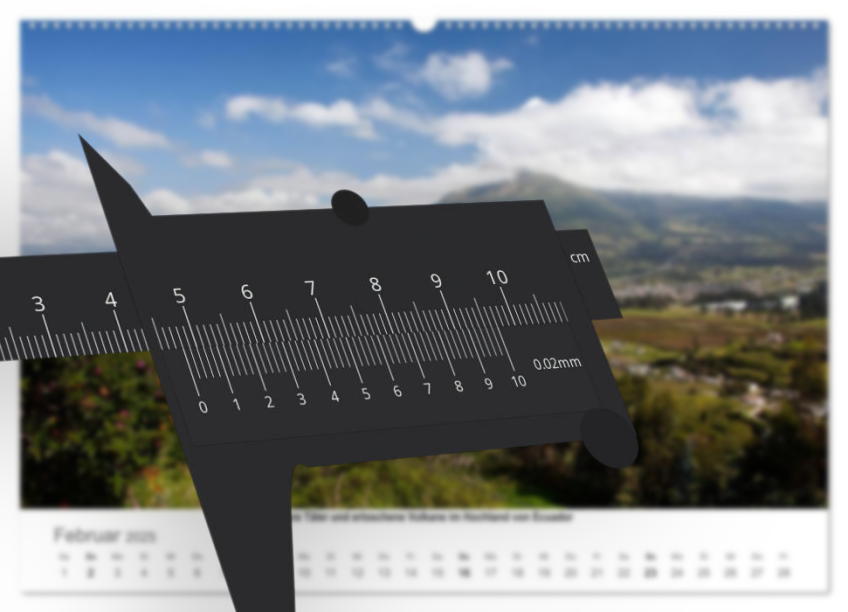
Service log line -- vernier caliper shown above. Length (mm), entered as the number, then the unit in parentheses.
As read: 48.0 (mm)
